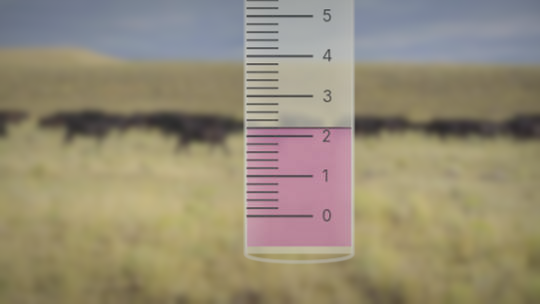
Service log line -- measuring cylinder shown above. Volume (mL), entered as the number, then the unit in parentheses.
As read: 2.2 (mL)
